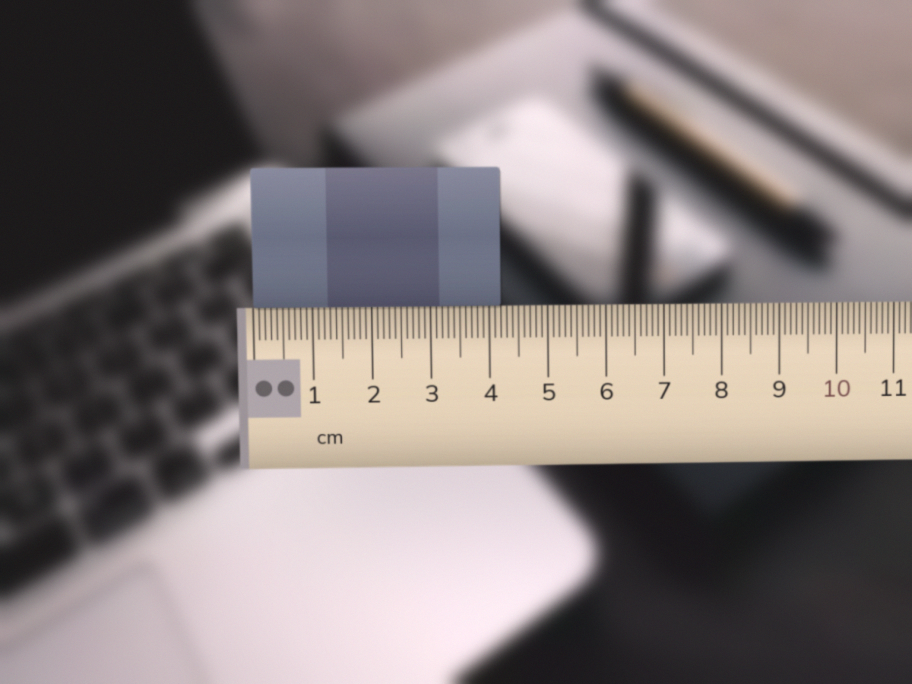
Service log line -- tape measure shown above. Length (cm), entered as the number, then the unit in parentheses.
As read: 4.2 (cm)
